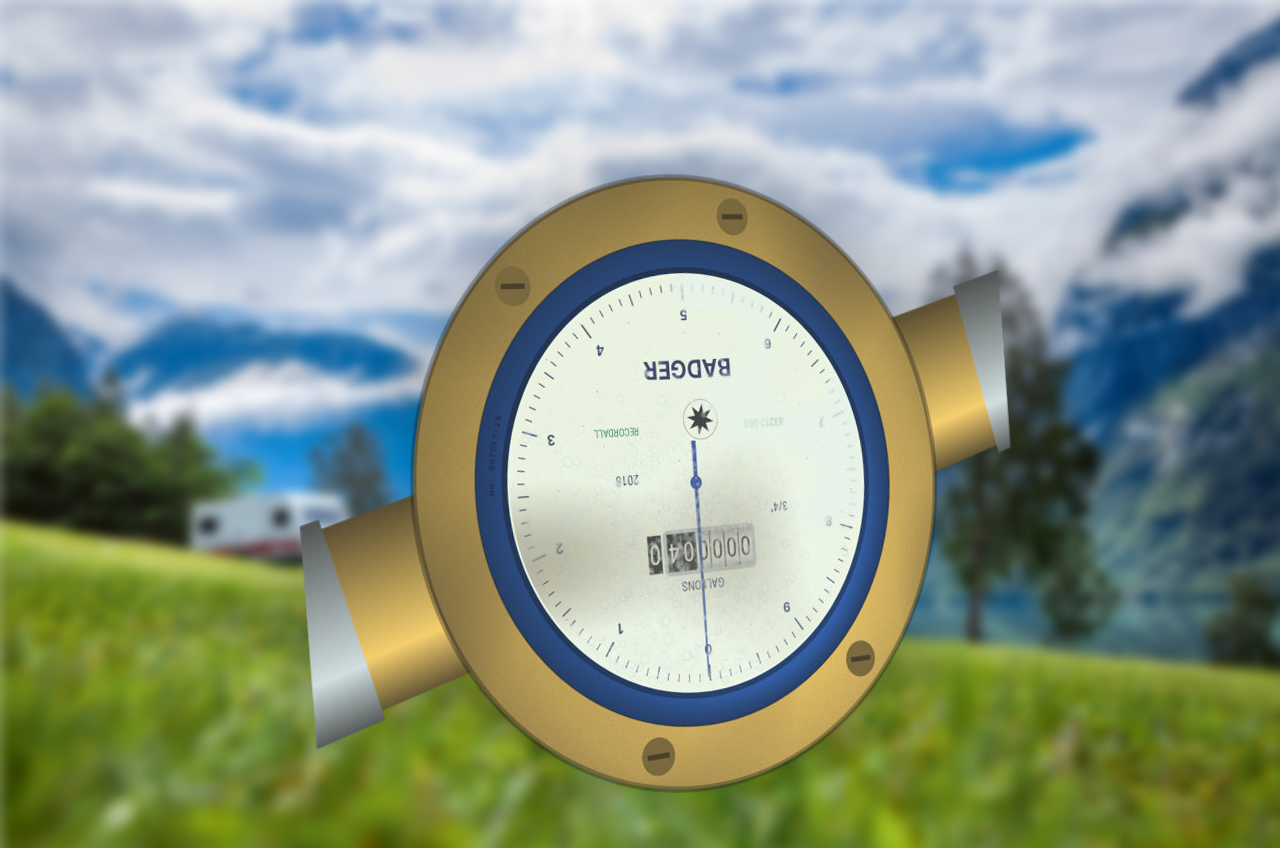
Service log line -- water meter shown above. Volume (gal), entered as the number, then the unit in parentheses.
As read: 40.0 (gal)
